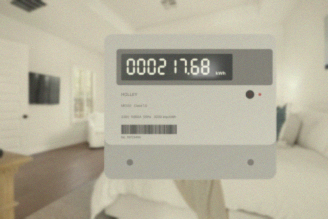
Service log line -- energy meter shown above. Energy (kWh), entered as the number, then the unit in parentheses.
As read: 217.68 (kWh)
